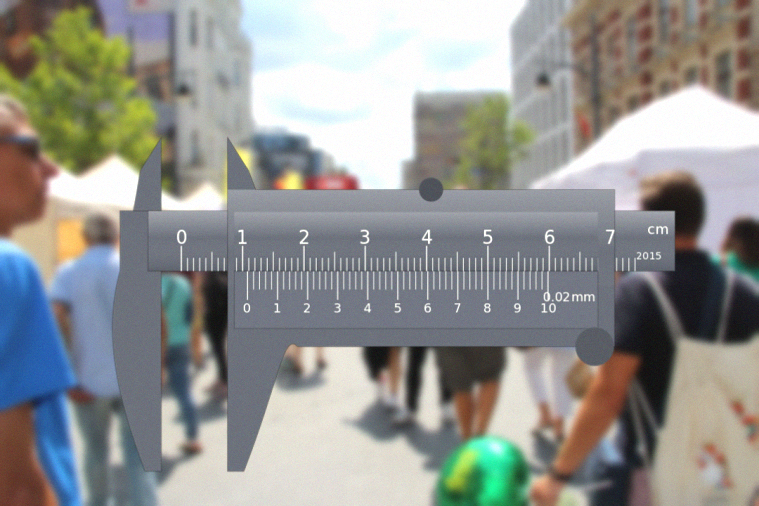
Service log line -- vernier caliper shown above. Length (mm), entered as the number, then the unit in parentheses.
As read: 10.8 (mm)
